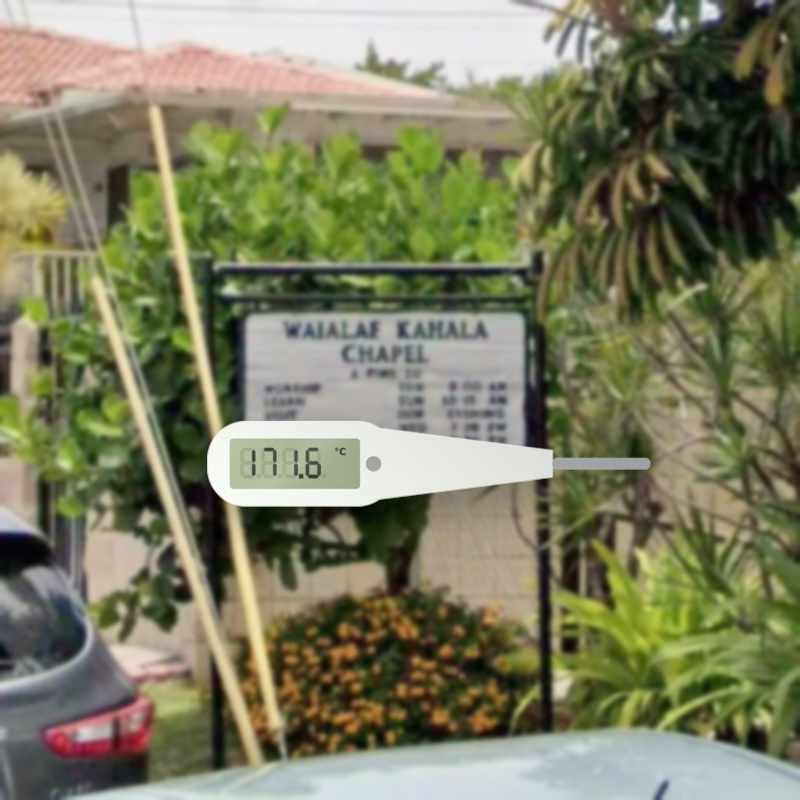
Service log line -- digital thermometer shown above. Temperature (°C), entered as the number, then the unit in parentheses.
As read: 171.6 (°C)
